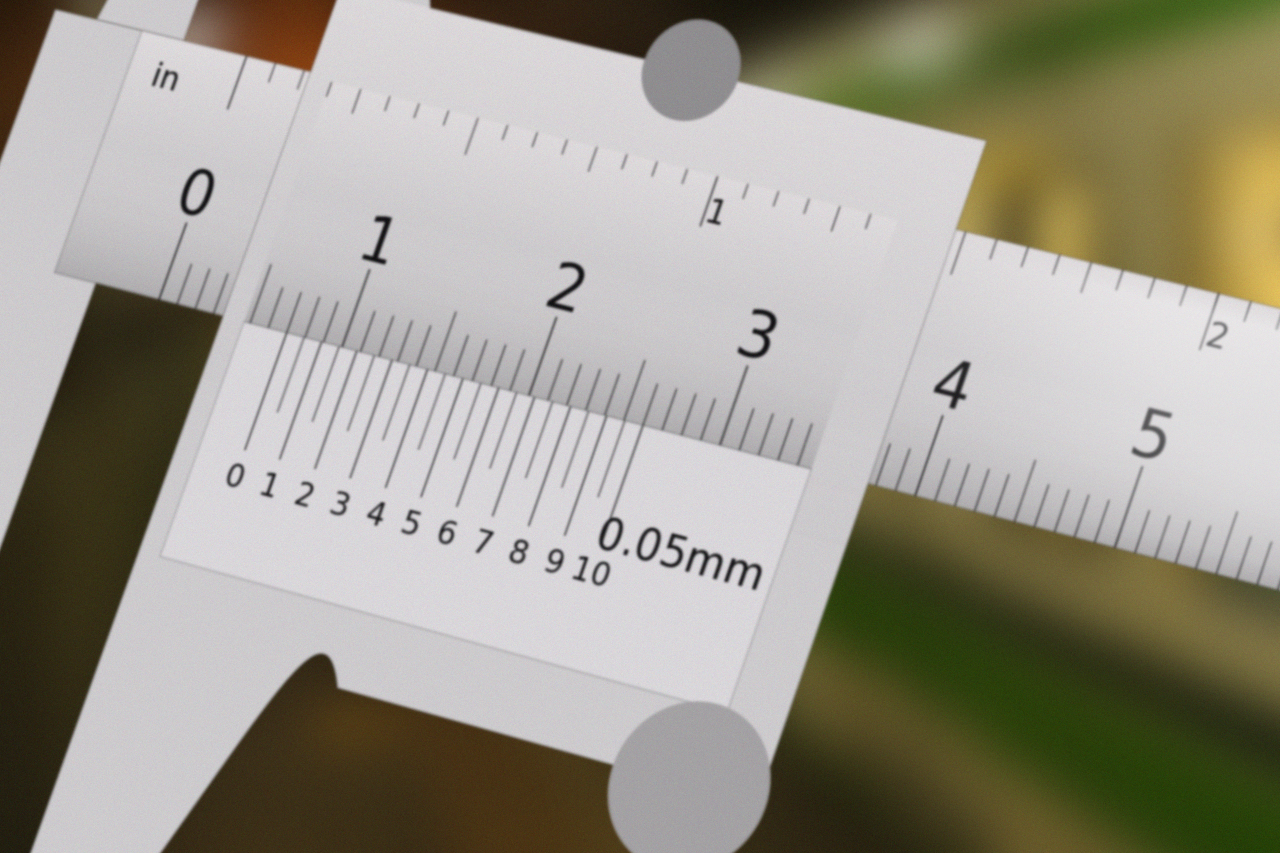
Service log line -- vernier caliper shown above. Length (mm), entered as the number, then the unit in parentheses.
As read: 7.0 (mm)
